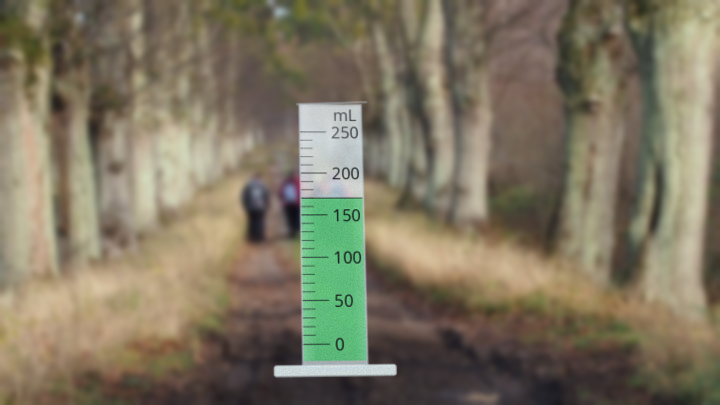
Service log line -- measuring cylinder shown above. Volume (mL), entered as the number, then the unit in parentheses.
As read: 170 (mL)
